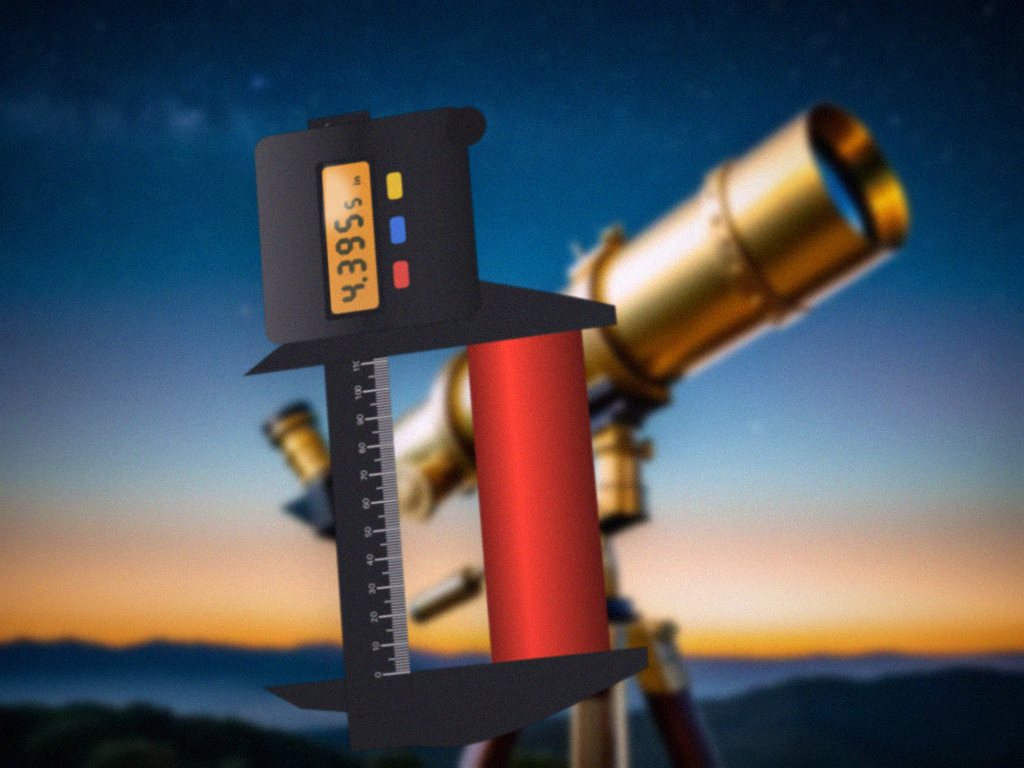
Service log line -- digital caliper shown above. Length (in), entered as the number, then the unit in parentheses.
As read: 4.3955 (in)
